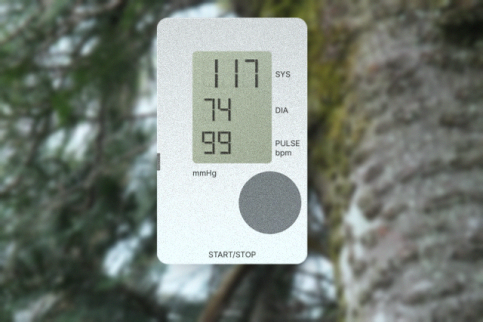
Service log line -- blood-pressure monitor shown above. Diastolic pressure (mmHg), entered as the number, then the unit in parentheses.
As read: 74 (mmHg)
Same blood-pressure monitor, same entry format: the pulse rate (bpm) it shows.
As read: 99 (bpm)
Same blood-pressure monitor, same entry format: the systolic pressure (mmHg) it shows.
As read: 117 (mmHg)
